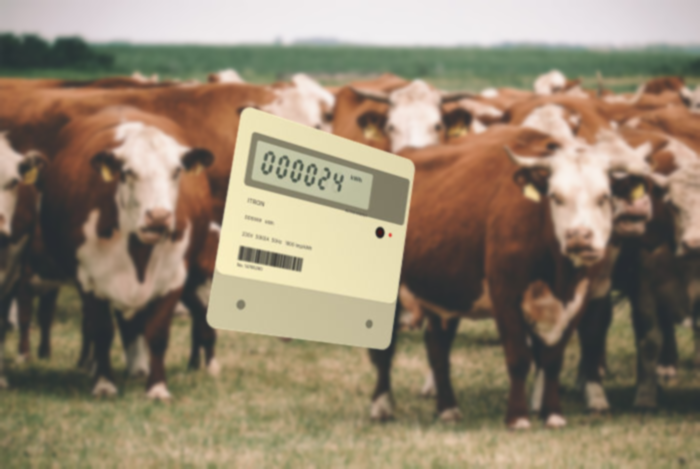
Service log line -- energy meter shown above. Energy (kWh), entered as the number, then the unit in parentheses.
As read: 24 (kWh)
